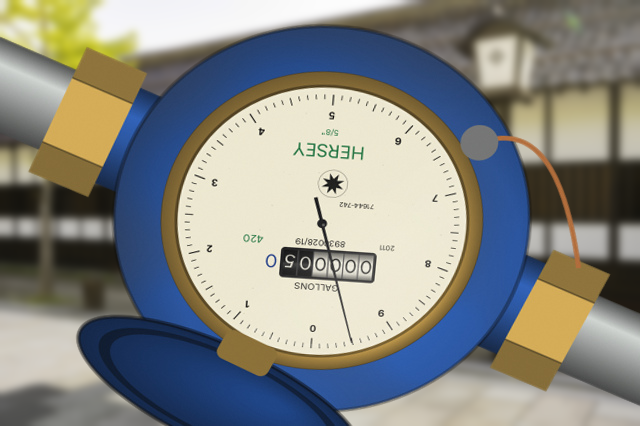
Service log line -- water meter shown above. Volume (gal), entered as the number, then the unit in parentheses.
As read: 49.5 (gal)
